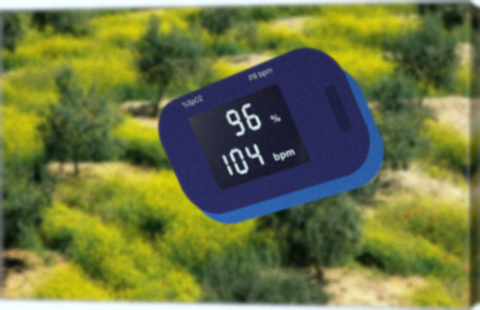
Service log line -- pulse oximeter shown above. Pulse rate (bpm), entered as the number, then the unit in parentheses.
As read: 104 (bpm)
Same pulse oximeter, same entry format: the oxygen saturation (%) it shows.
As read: 96 (%)
